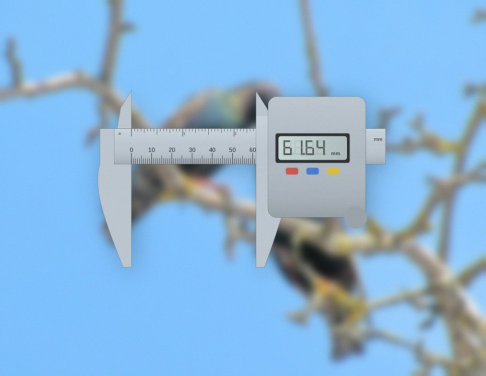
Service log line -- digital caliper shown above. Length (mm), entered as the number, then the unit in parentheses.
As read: 61.64 (mm)
